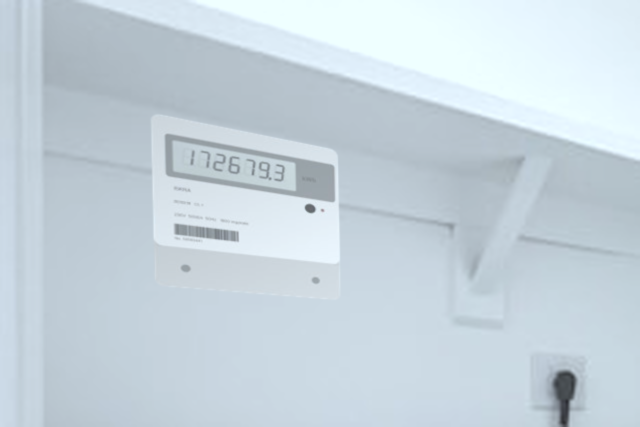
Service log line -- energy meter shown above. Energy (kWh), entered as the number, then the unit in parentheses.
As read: 172679.3 (kWh)
